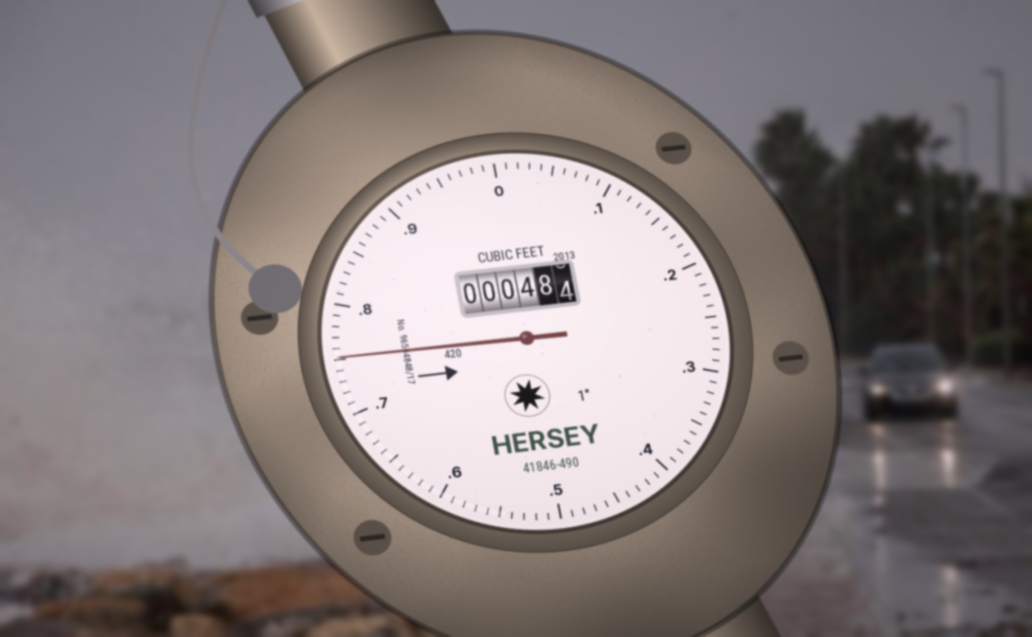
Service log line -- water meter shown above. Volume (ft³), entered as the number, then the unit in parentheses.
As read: 483.75 (ft³)
